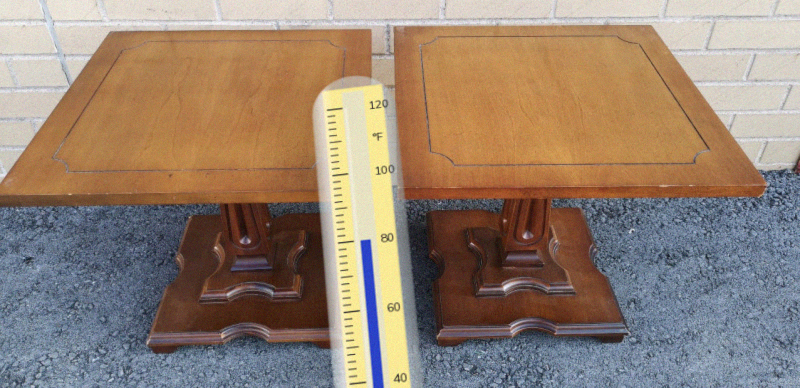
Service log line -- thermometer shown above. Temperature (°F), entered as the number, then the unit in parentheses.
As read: 80 (°F)
